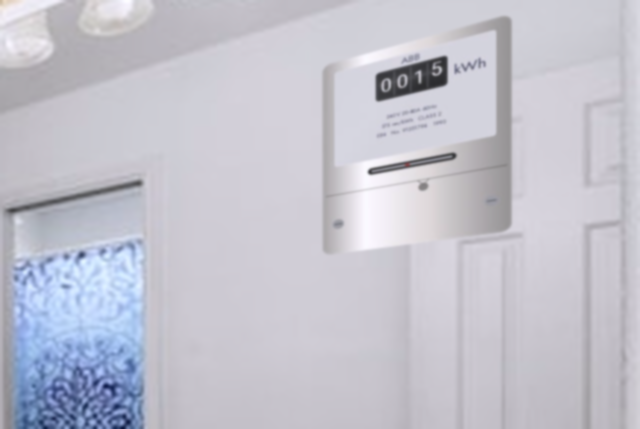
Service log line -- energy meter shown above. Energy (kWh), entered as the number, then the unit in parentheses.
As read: 15 (kWh)
